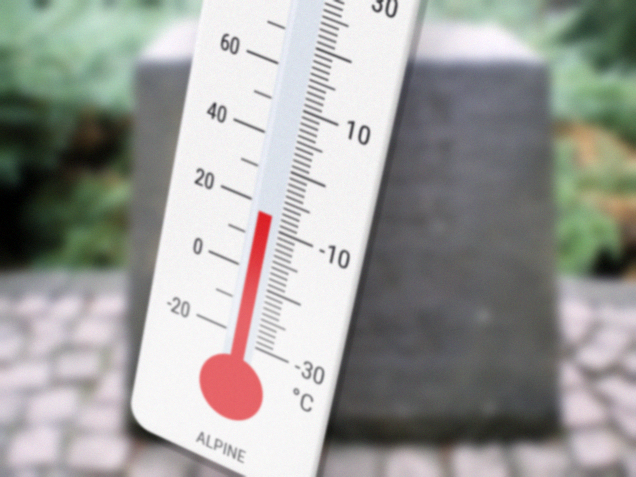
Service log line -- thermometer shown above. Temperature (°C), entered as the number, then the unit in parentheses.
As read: -8 (°C)
